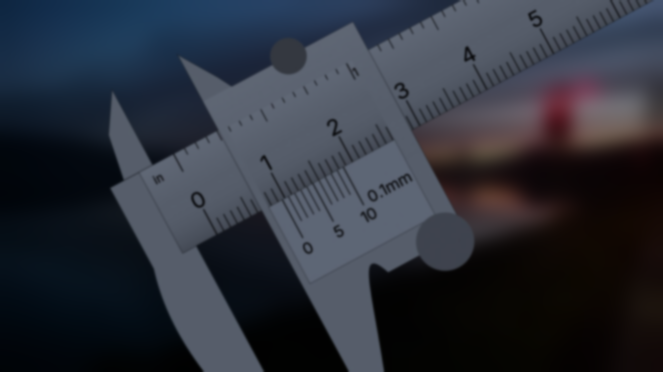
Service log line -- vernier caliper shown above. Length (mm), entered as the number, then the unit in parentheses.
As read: 9.6 (mm)
